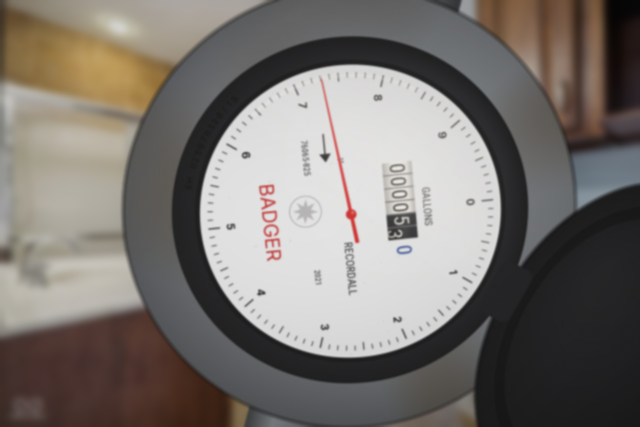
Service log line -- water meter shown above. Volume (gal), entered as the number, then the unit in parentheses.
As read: 527.3 (gal)
